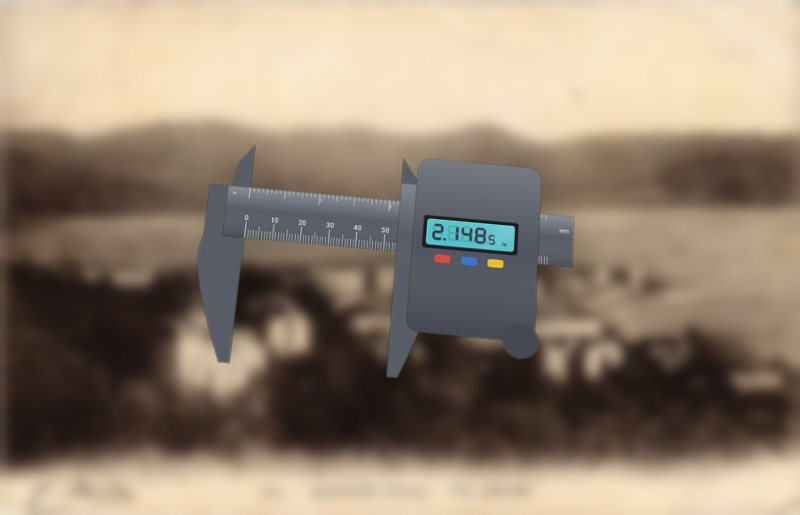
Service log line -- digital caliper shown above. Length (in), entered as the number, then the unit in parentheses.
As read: 2.1485 (in)
